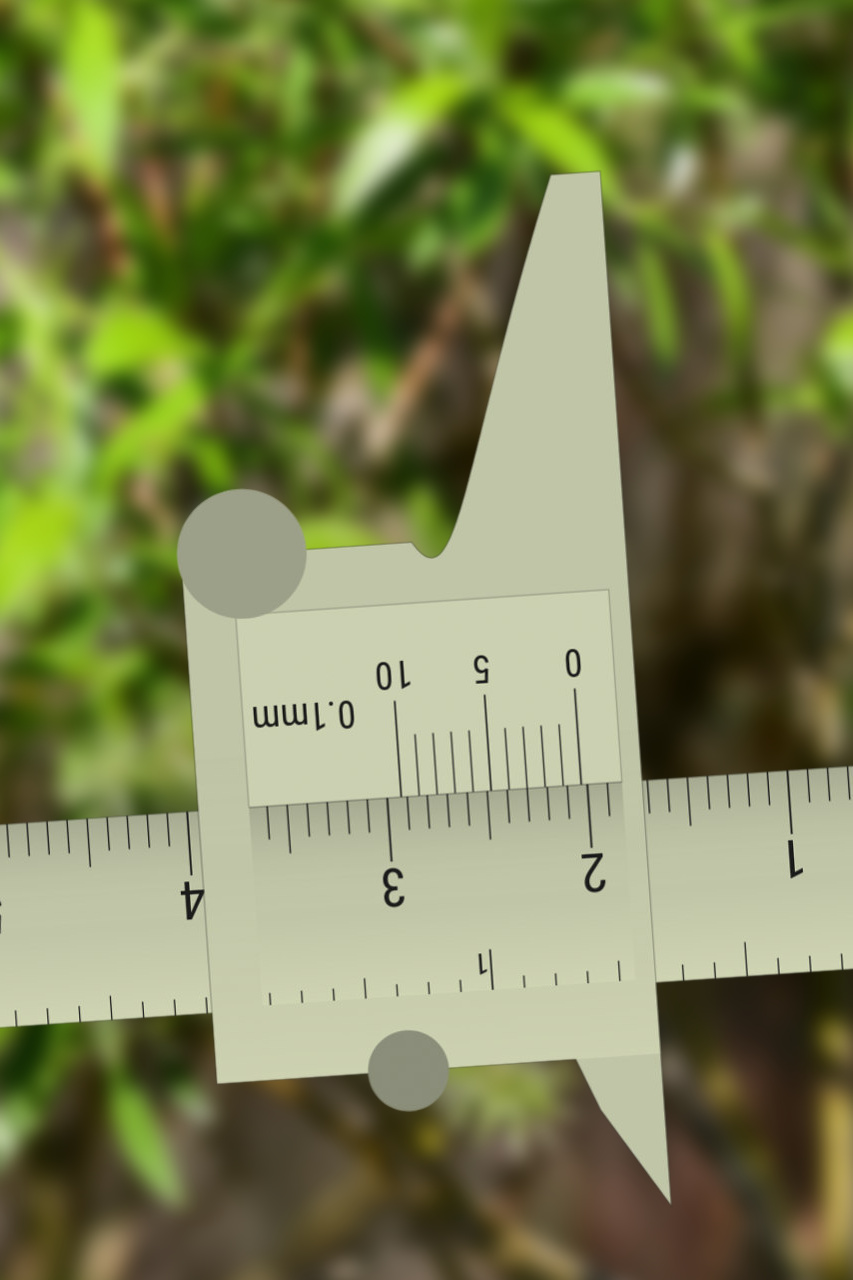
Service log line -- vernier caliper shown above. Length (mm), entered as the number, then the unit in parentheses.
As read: 20.3 (mm)
